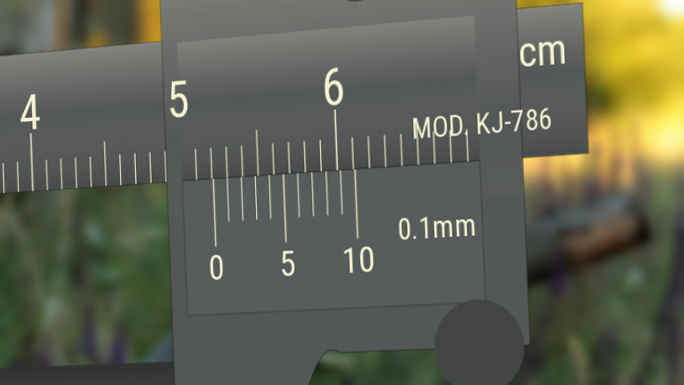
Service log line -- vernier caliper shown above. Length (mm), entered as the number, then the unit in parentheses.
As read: 52.1 (mm)
